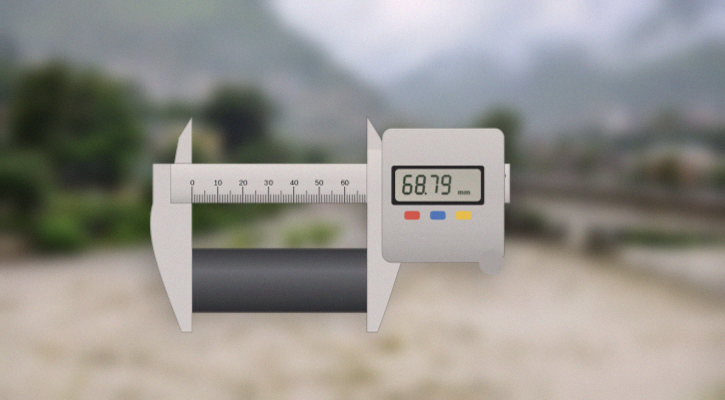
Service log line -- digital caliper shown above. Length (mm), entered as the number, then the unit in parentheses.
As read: 68.79 (mm)
